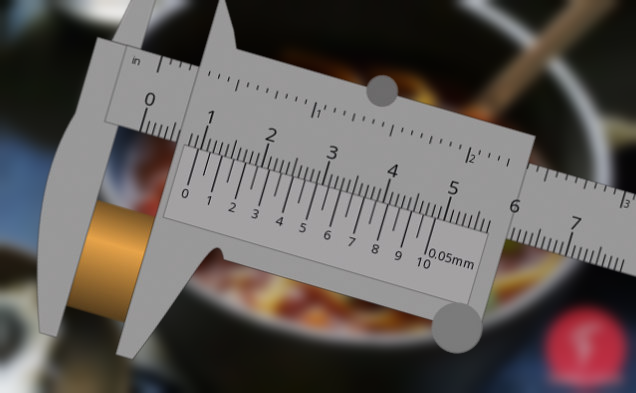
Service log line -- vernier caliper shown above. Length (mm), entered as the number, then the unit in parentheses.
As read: 9.6 (mm)
